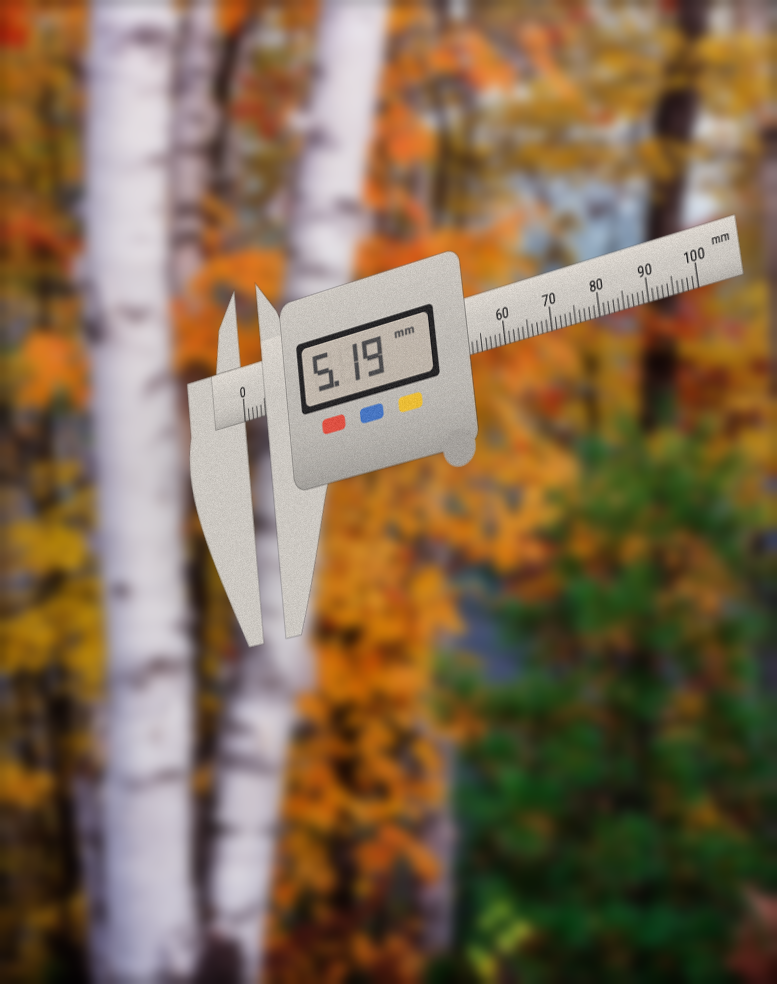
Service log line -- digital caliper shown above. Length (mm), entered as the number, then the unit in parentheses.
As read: 5.19 (mm)
